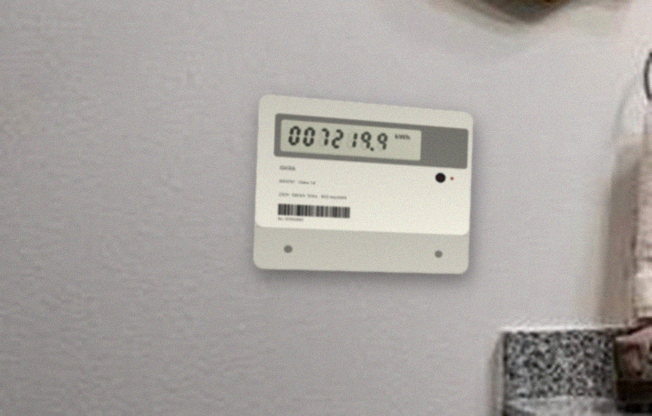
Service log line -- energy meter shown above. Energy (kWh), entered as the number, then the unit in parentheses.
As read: 7219.9 (kWh)
